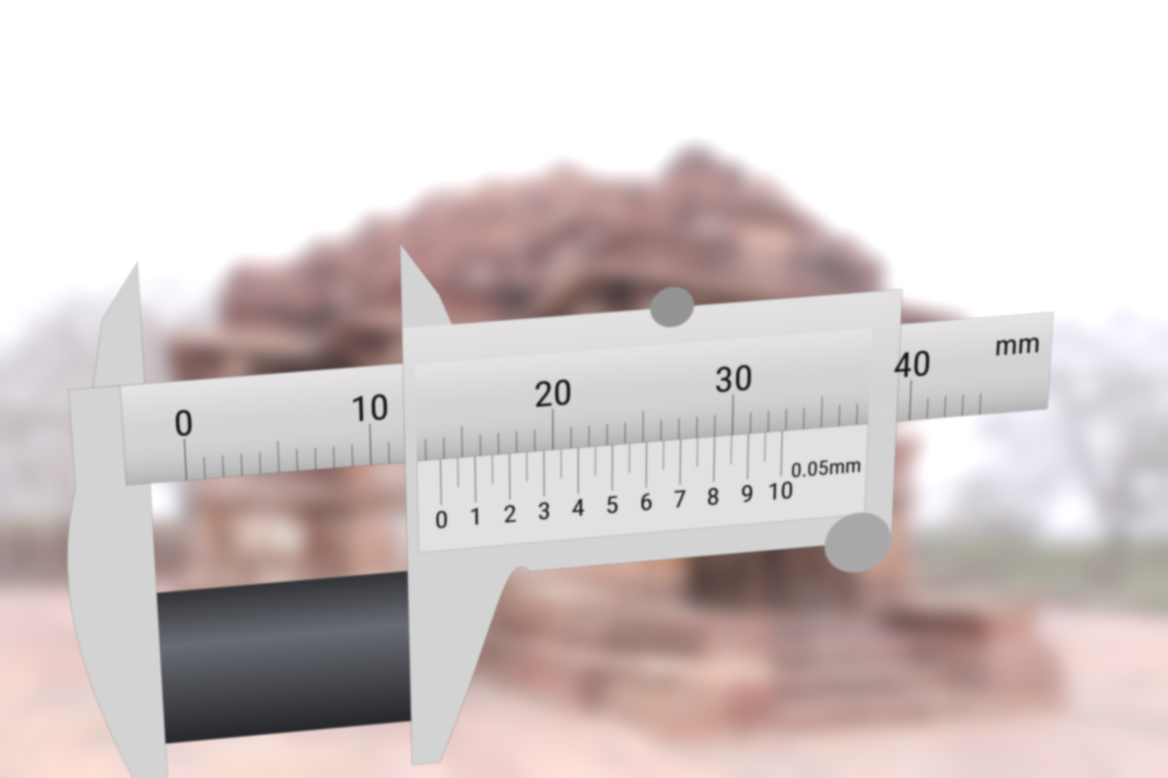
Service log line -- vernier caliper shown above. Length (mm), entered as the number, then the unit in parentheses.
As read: 13.8 (mm)
